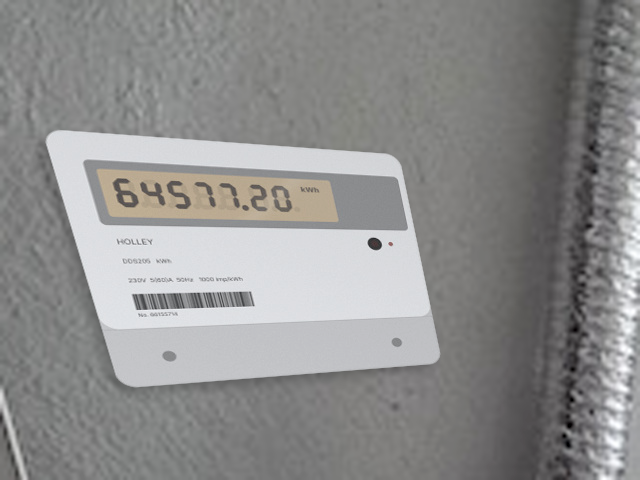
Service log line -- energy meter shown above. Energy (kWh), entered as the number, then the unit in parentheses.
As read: 64577.20 (kWh)
